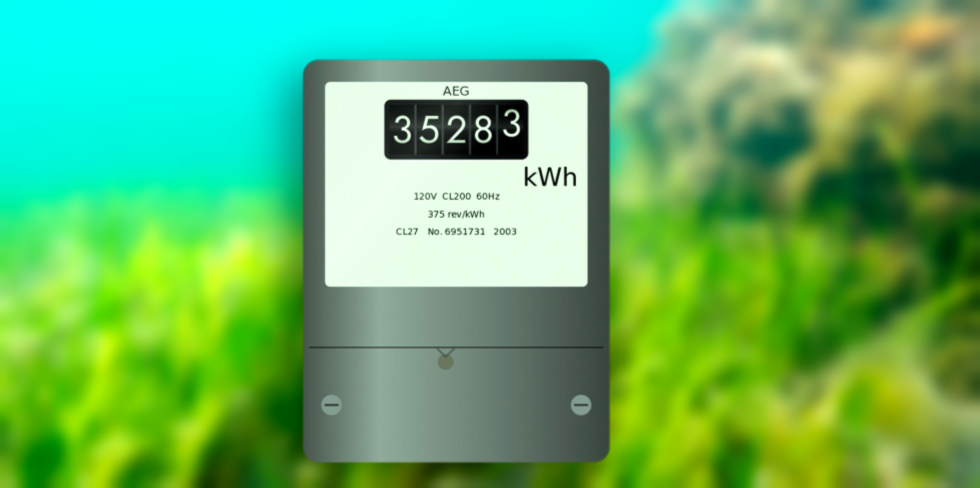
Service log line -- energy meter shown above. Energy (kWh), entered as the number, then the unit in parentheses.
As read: 35283 (kWh)
